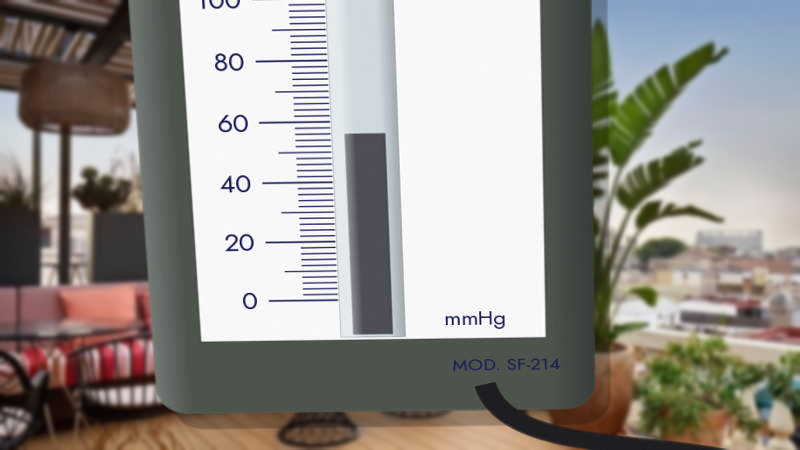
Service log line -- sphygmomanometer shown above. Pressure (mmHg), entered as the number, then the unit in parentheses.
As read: 56 (mmHg)
